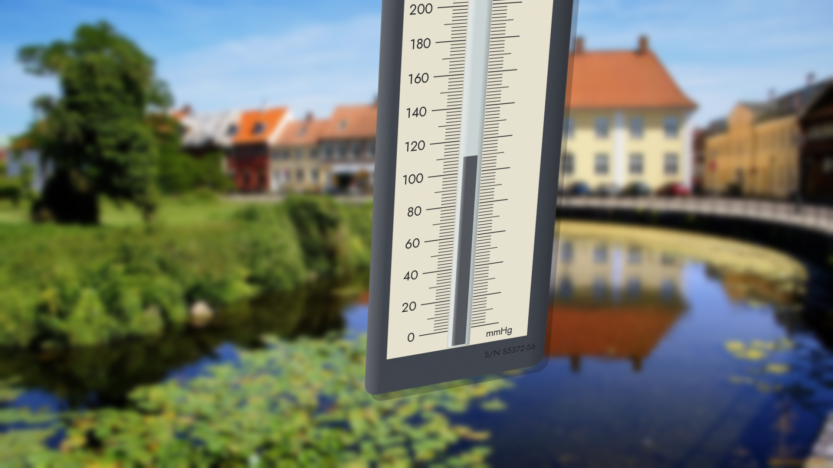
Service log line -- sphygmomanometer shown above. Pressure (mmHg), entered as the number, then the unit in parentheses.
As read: 110 (mmHg)
